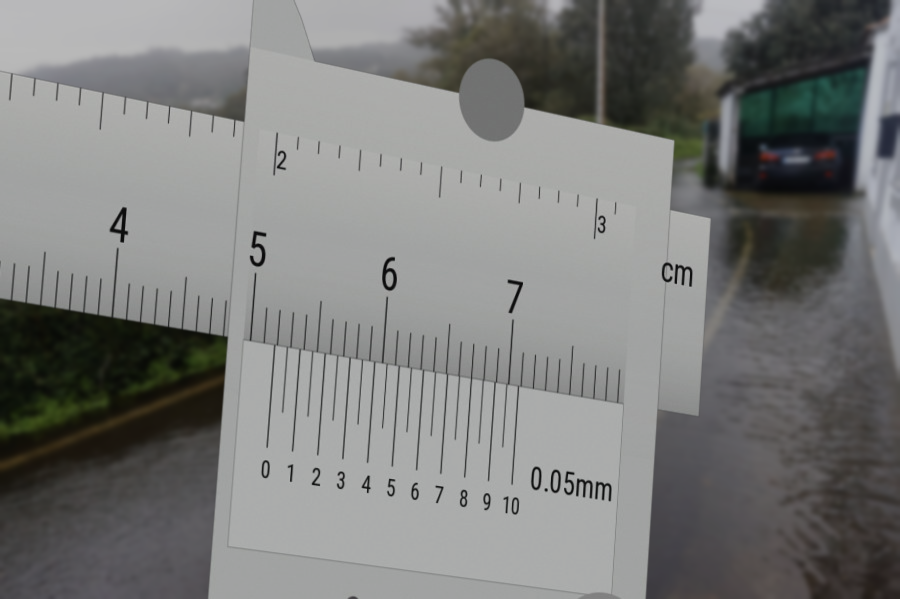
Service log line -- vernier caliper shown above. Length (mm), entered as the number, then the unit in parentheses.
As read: 51.8 (mm)
